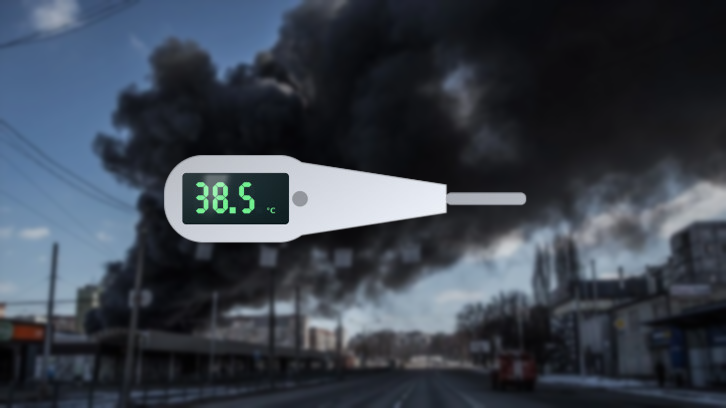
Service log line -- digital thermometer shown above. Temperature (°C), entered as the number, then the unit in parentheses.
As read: 38.5 (°C)
